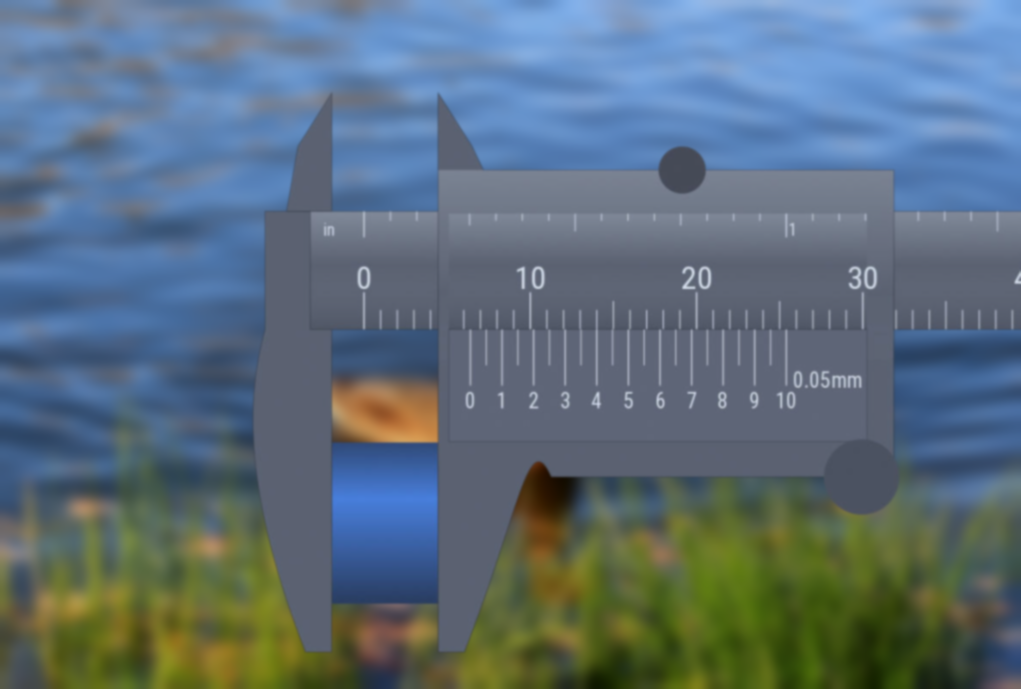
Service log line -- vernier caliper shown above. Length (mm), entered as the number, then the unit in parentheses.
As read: 6.4 (mm)
